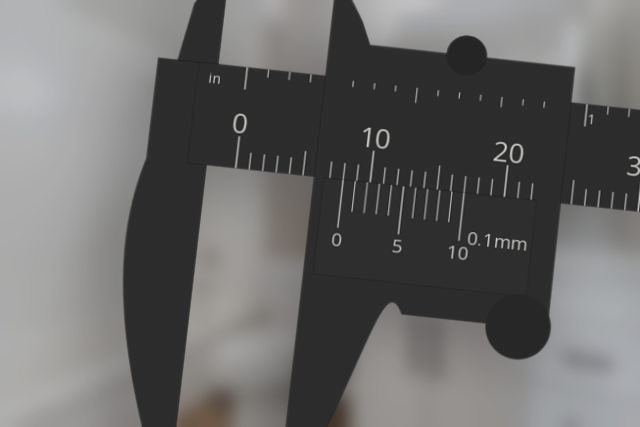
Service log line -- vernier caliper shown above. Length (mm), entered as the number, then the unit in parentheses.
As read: 8.0 (mm)
